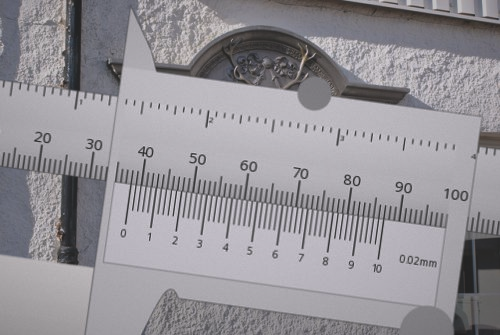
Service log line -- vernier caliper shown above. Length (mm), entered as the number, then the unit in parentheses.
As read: 38.0 (mm)
